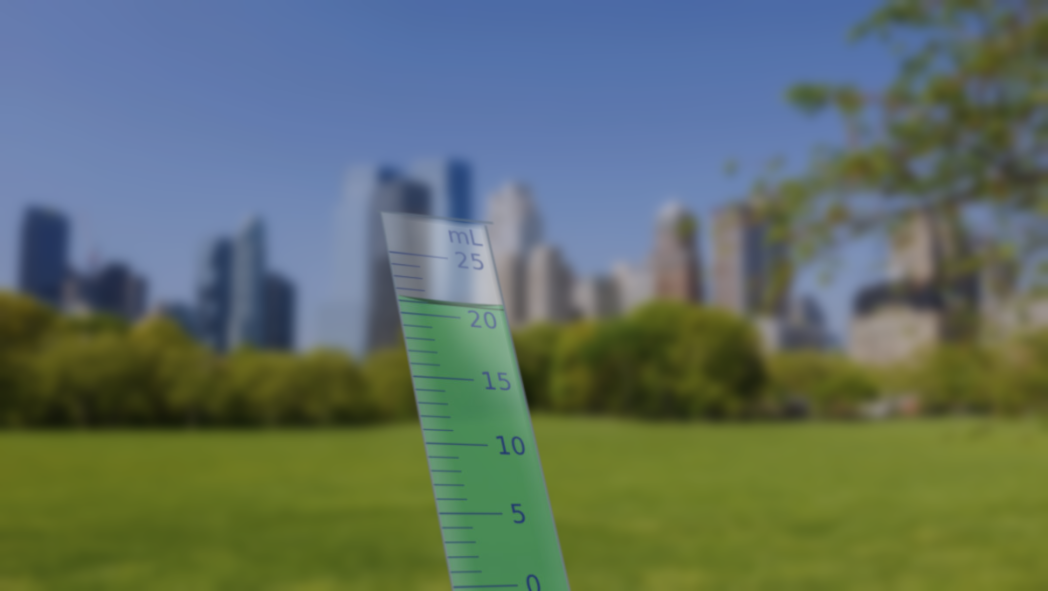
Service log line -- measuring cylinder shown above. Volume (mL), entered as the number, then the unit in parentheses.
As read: 21 (mL)
